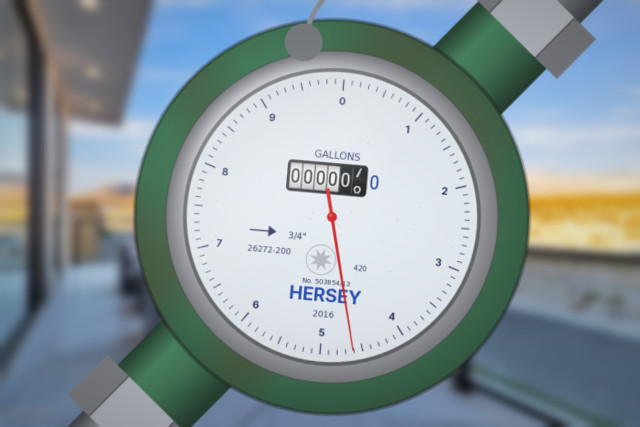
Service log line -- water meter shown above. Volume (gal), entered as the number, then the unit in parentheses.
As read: 74.6 (gal)
